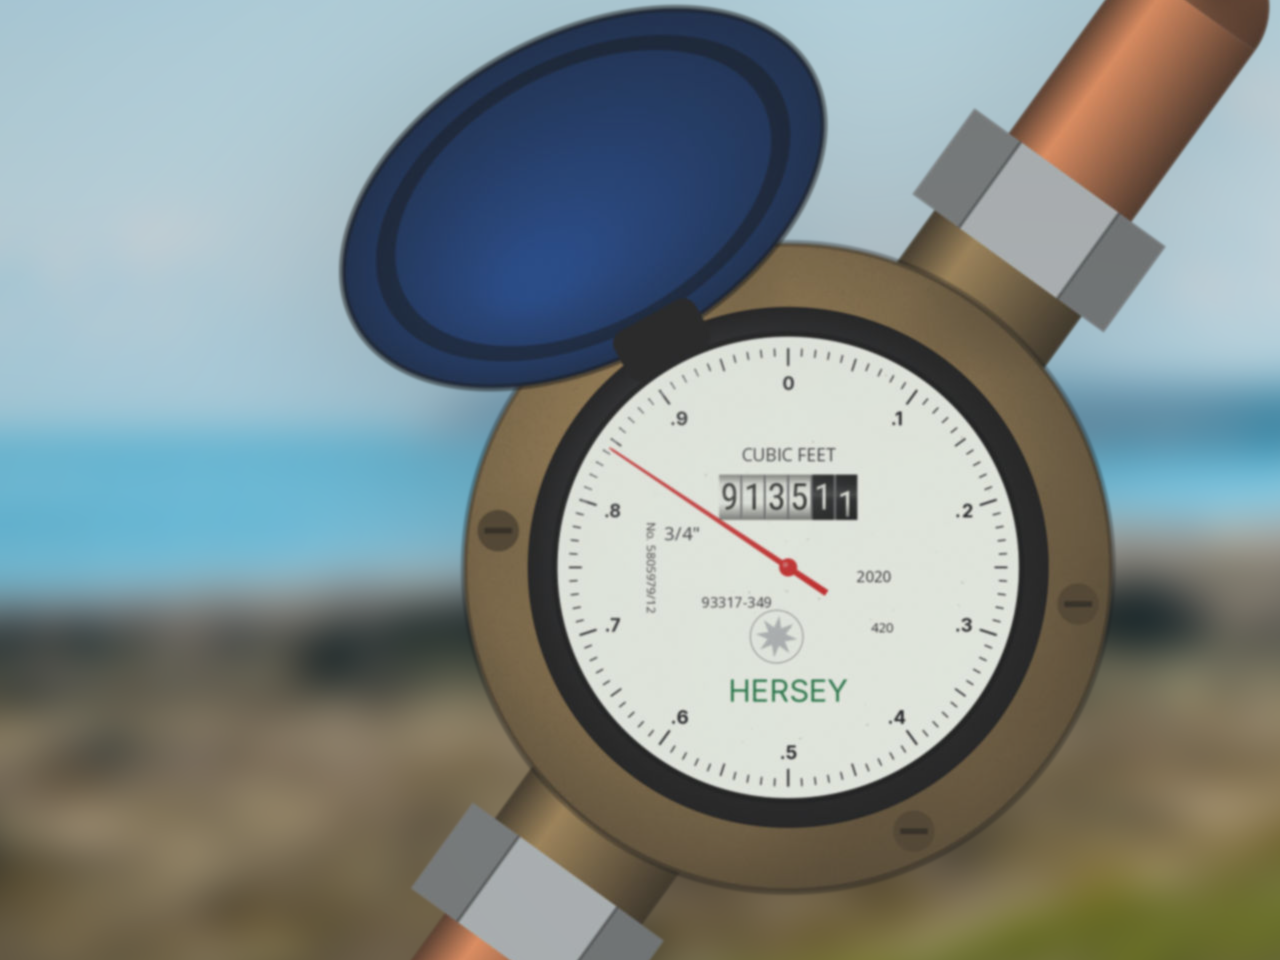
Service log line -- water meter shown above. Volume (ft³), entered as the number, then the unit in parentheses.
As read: 913510.84 (ft³)
